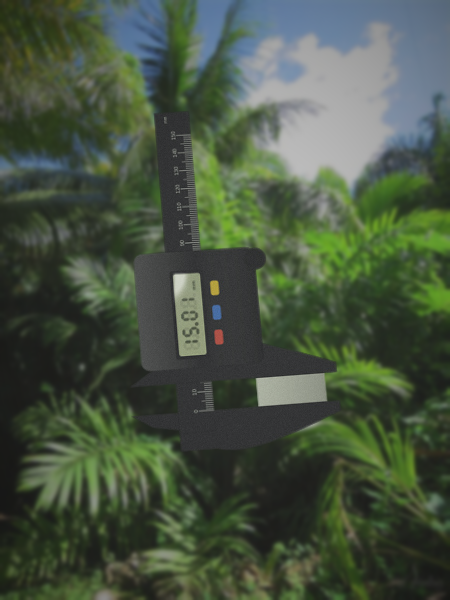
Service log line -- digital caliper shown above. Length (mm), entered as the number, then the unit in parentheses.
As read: 15.01 (mm)
